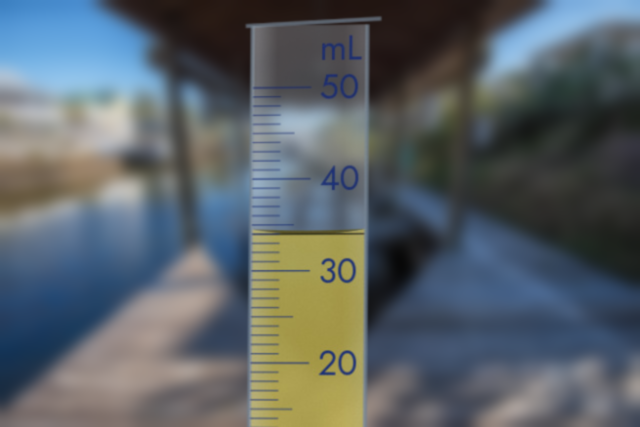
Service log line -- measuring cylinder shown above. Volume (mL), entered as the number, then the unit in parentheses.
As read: 34 (mL)
